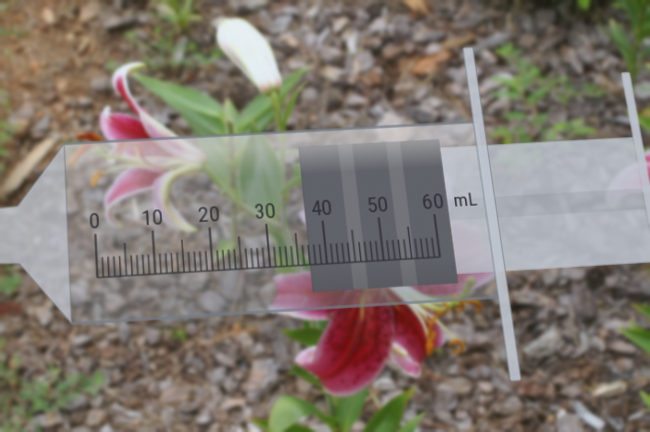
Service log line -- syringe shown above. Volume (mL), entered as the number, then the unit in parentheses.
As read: 37 (mL)
